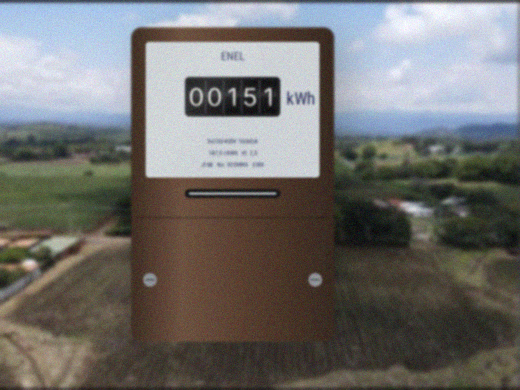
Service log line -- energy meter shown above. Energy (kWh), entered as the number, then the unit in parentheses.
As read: 151 (kWh)
